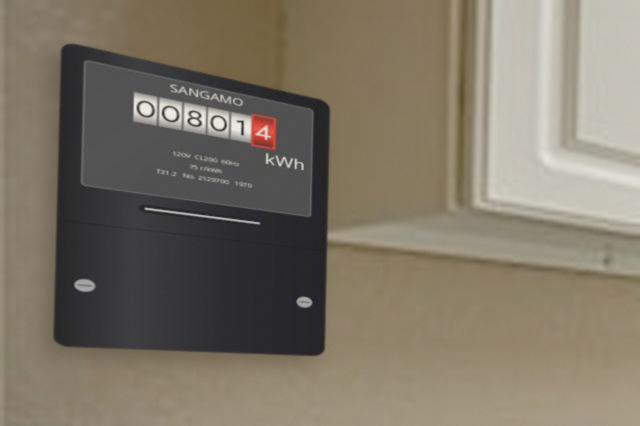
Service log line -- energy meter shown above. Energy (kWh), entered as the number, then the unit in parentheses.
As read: 801.4 (kWh)
